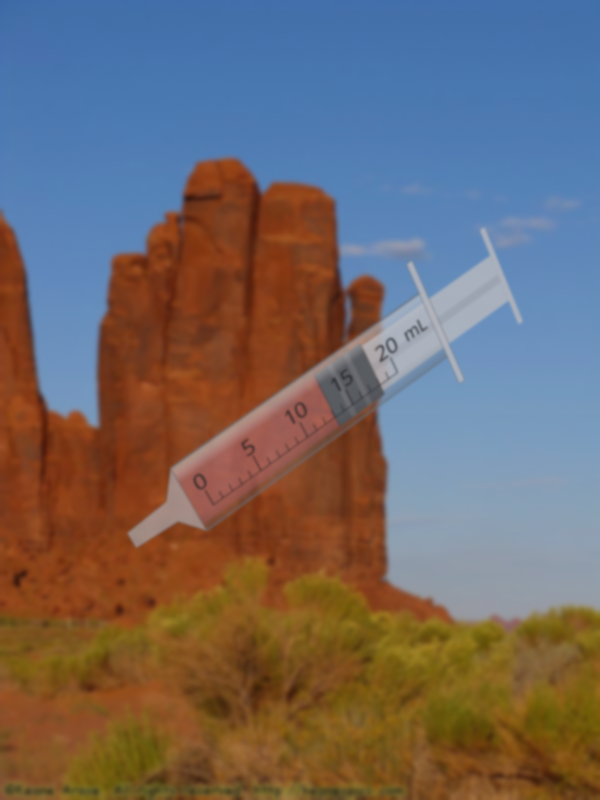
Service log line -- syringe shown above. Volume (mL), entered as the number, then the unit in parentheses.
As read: 13 (mL)
